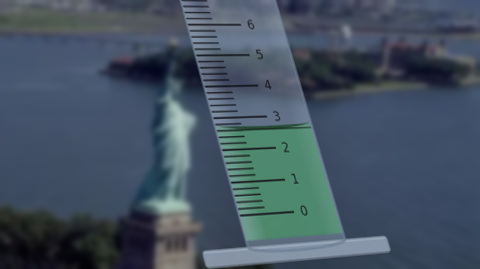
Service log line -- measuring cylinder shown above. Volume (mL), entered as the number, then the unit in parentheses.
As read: 2.6 (mL)
